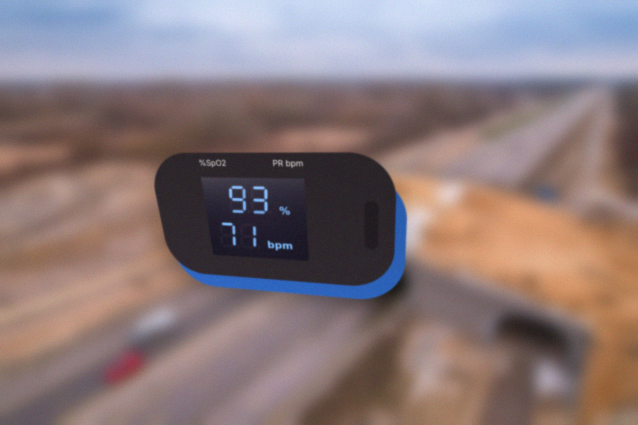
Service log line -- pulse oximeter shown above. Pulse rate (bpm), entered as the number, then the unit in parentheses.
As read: 71 (bpm)
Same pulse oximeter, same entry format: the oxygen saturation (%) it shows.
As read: 93 (%)
